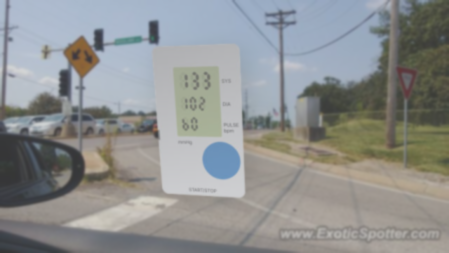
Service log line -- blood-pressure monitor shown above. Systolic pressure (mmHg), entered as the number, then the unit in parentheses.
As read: 133 (mmHg)
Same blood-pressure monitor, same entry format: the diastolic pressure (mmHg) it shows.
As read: 102 (mmHg)
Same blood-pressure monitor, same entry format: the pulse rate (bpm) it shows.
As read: 60 (bpm)
